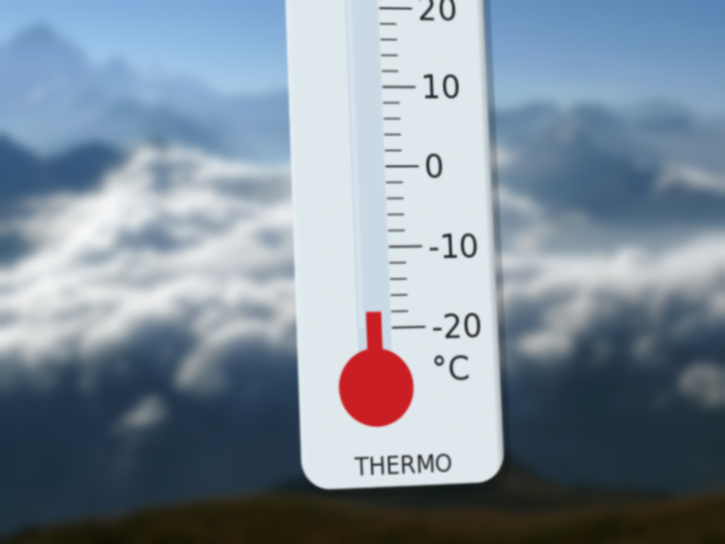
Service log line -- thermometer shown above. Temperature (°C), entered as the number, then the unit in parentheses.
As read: -18 (°C)
